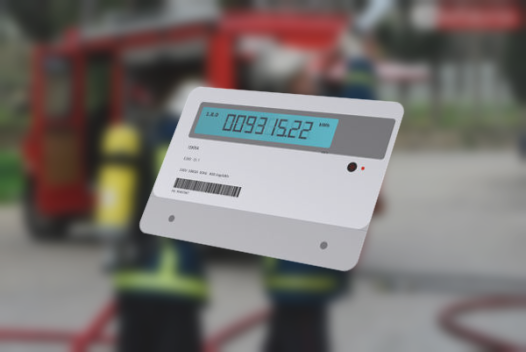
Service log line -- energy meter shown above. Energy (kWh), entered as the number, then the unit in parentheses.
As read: 9315.22 (kWh)
